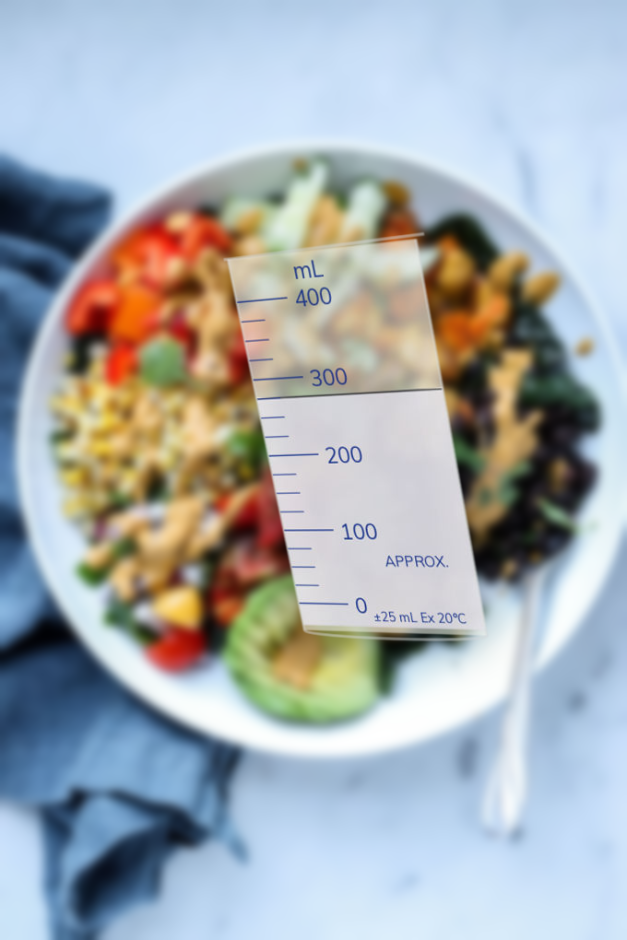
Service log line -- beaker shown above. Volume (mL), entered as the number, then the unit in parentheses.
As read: 275 (mL)
